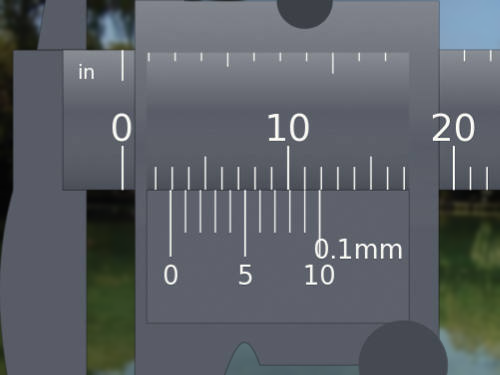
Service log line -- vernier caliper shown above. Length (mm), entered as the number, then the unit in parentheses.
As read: 2.9 (mm)
